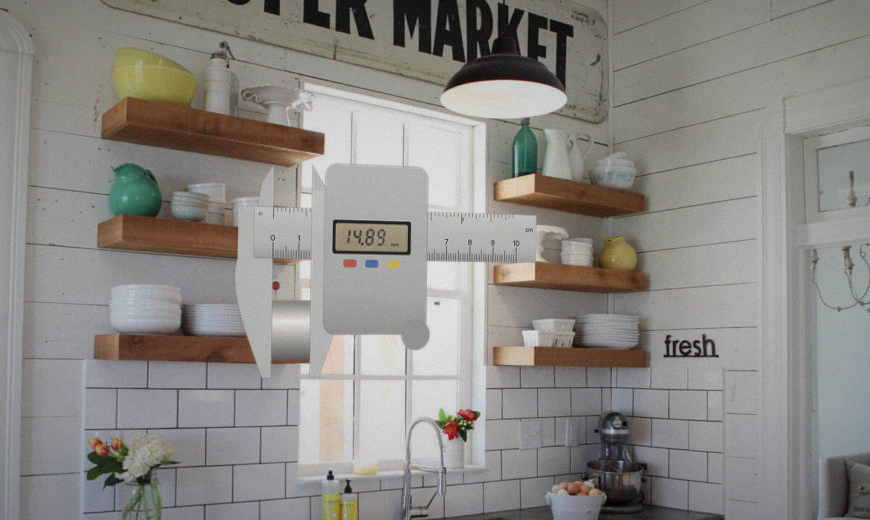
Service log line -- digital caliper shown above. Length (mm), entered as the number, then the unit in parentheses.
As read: 14.89 (mm)
